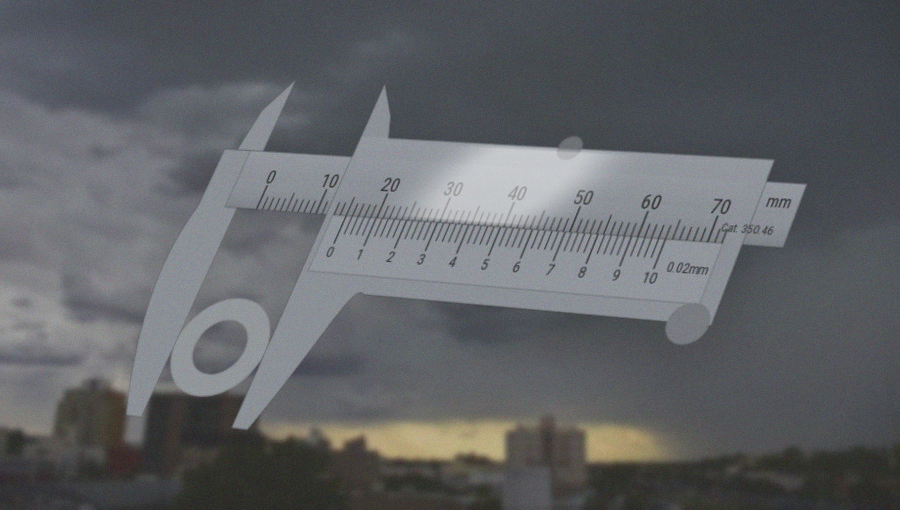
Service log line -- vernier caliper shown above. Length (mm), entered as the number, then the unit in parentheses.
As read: 15.0 (mm)
